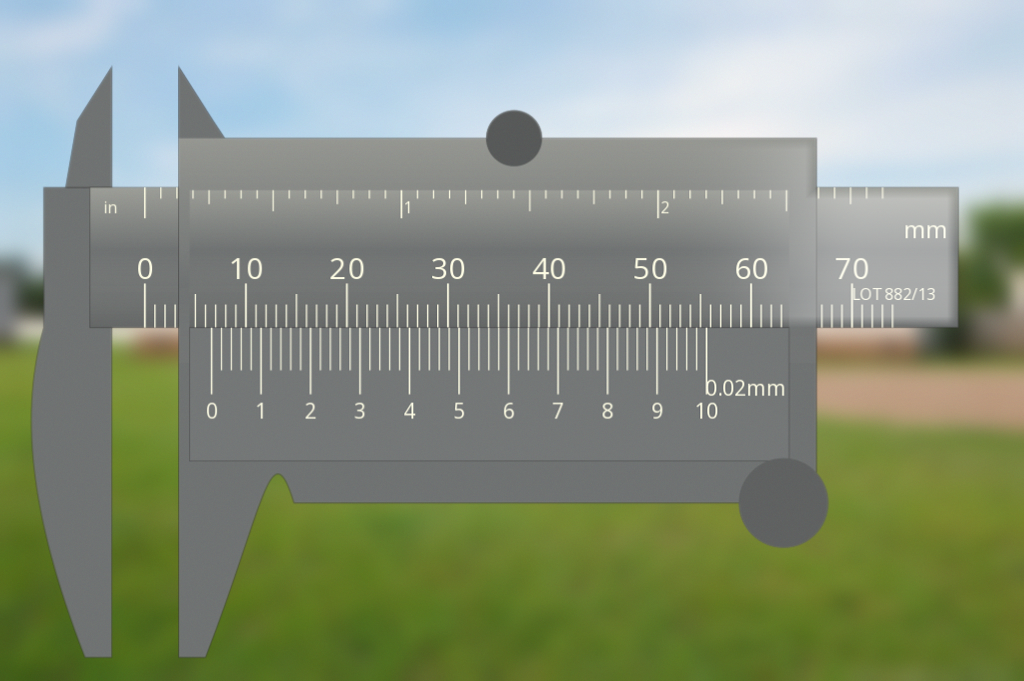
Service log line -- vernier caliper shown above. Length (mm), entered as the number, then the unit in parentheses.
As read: 6.6 (mm)
